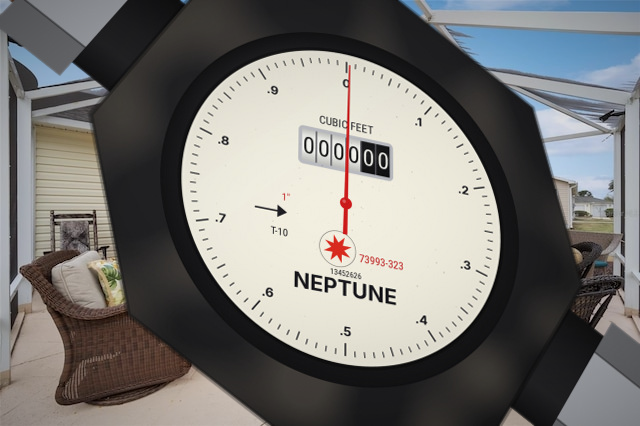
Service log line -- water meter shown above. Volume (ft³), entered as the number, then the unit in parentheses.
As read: 0.00 (ft³)
